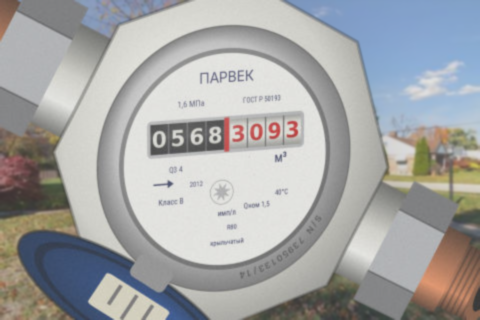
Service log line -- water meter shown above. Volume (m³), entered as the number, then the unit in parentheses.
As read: 568.3093 (m³)
